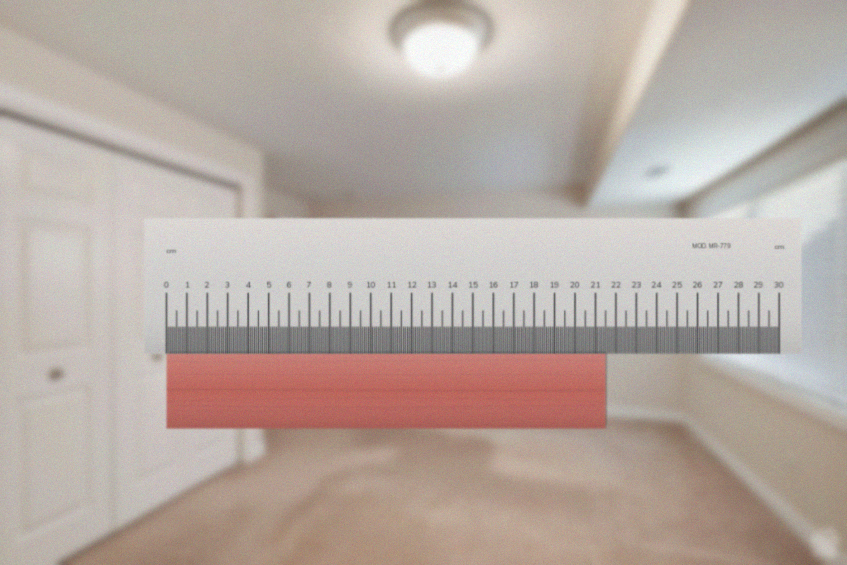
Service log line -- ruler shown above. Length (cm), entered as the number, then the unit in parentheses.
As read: 21.5 (cm)
